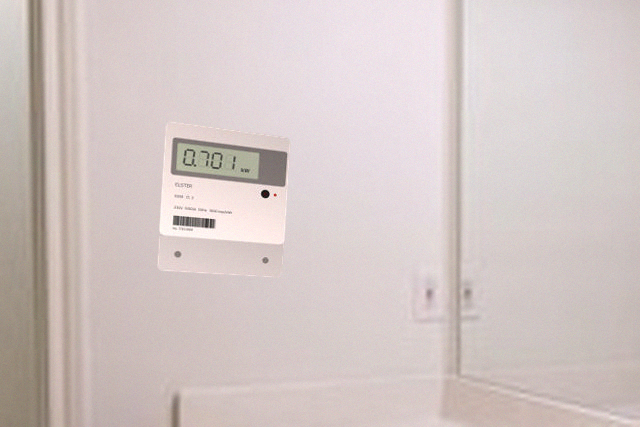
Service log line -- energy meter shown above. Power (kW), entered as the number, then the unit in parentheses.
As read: 0.701 (kW)
